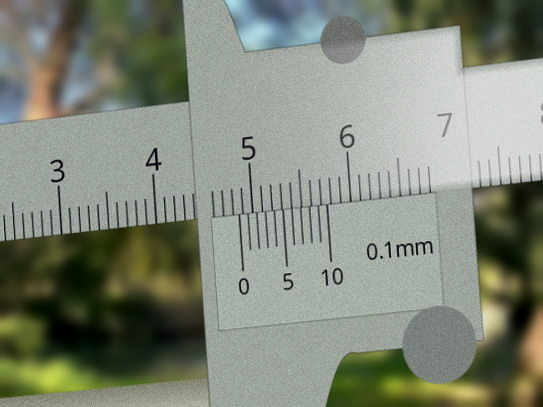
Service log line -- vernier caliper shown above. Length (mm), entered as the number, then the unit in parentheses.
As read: 48.6 (mm)
